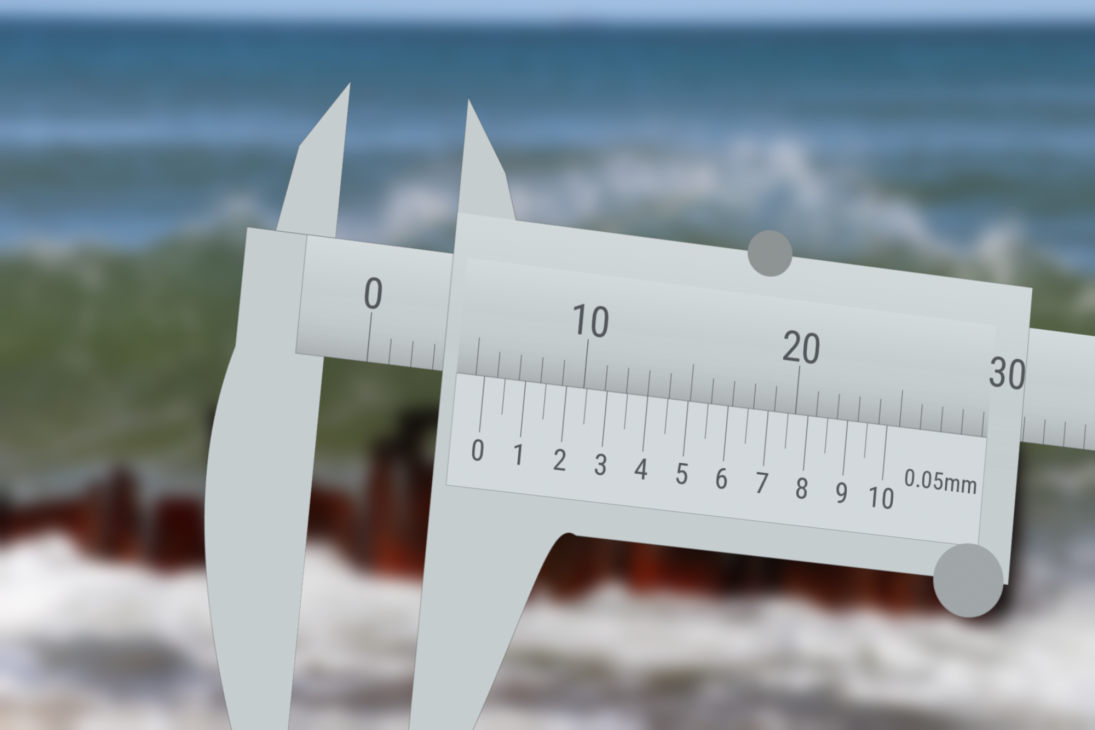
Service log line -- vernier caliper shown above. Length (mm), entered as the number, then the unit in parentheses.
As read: 5.4 (mm)
